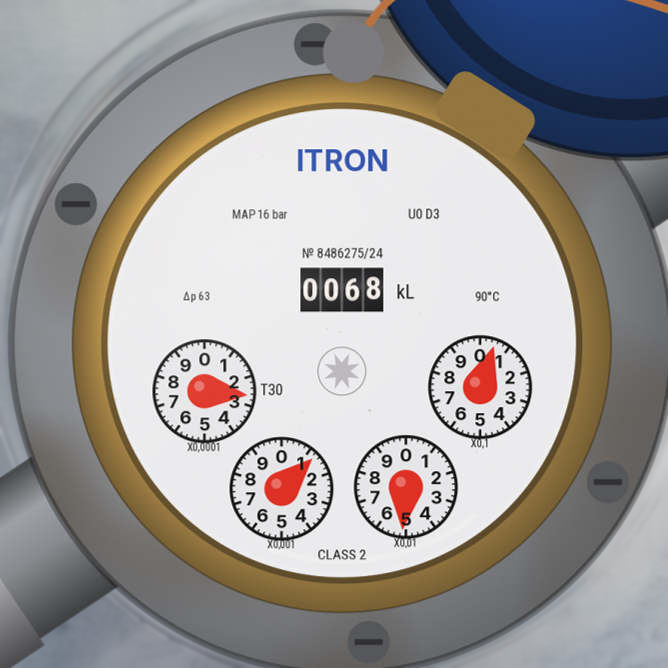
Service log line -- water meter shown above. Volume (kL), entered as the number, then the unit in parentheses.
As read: 68.0512 (kL)
